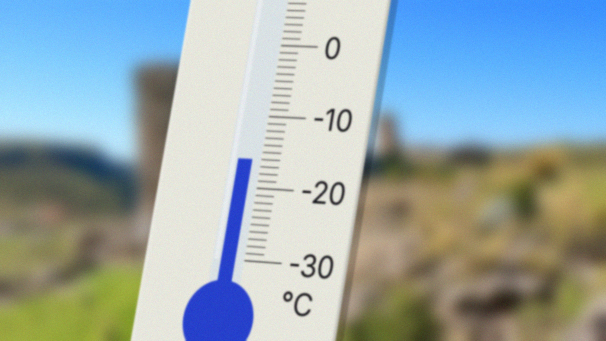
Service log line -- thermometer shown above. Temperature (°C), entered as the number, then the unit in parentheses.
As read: -16 (°C)
